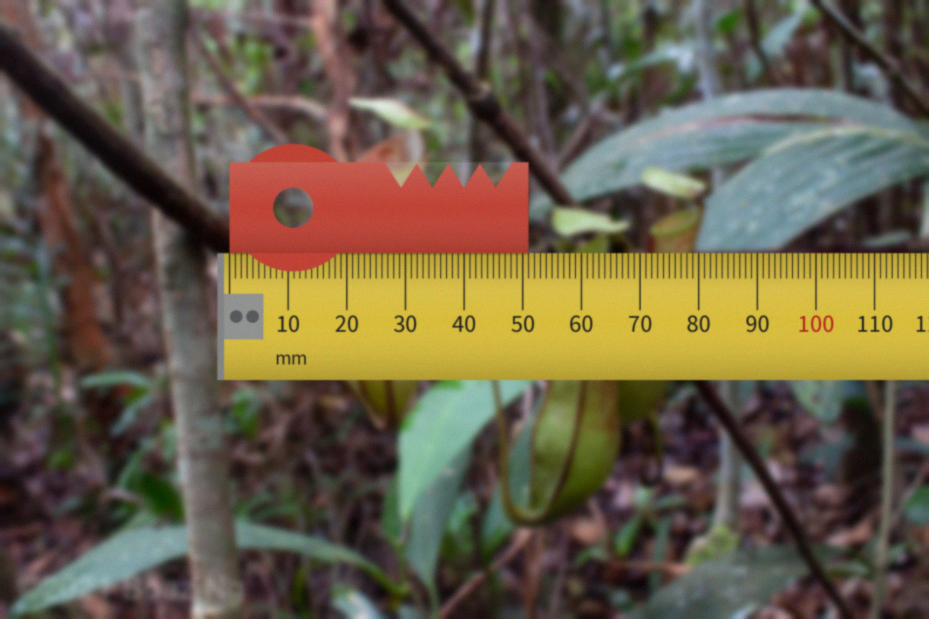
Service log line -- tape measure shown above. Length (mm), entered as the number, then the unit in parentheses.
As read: 51 (mm)
